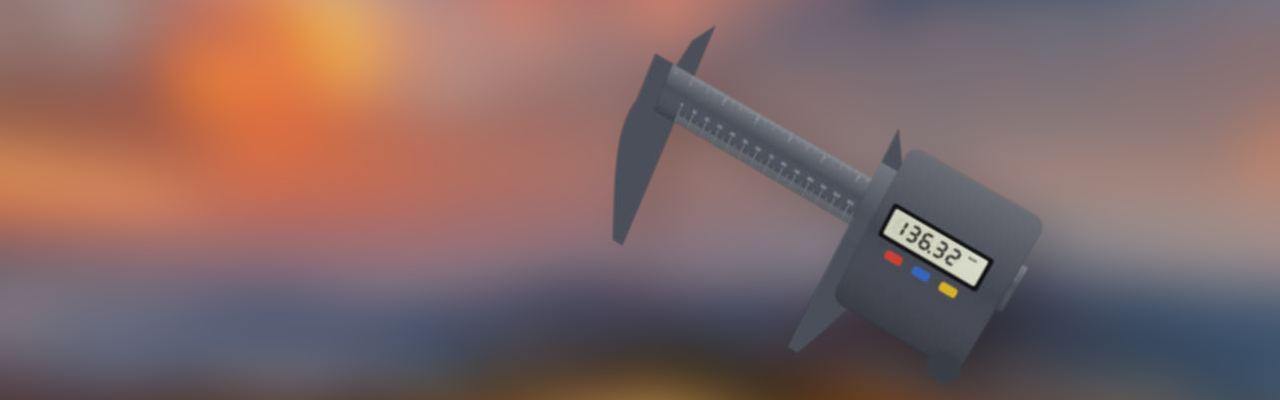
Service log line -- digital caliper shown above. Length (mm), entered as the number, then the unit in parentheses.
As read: 136.32 (mm)
